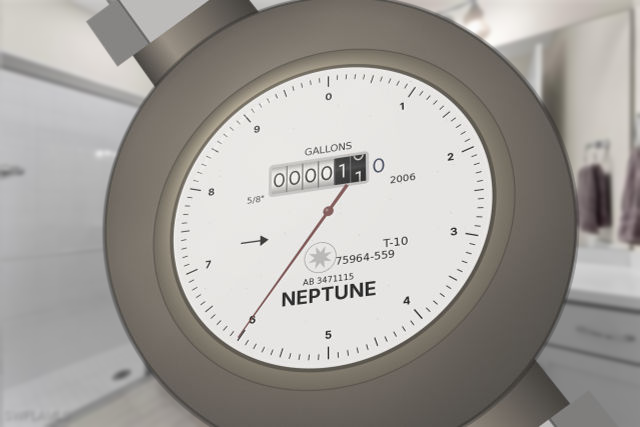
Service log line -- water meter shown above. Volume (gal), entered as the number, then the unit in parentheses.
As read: 106.0 (gal)
